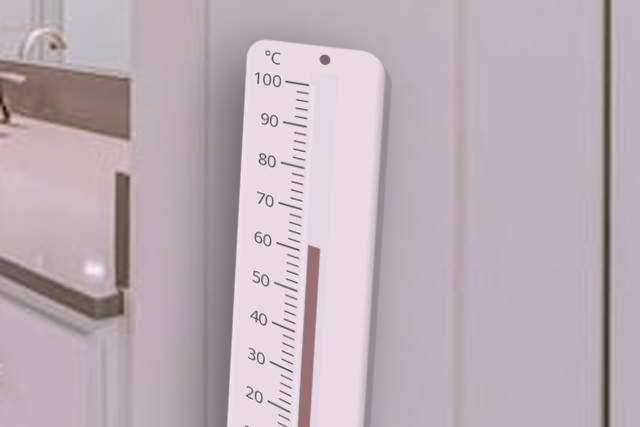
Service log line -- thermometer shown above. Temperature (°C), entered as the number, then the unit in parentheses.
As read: 62 (°C)
